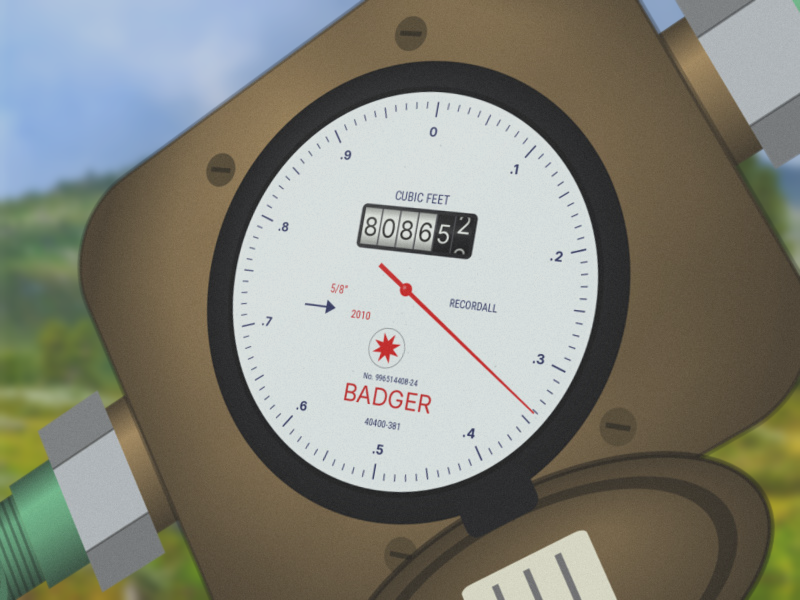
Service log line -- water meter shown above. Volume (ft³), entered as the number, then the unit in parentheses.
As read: 808652.34 (ft³)
